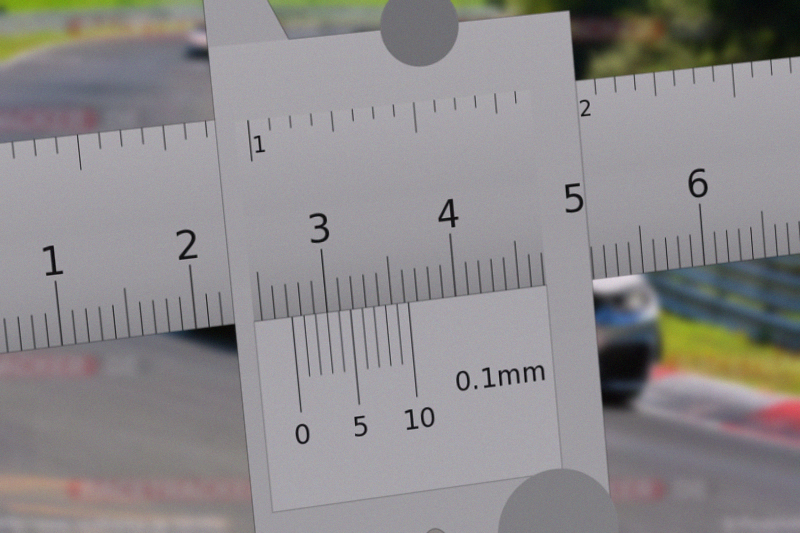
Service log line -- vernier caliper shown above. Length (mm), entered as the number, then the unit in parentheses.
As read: 27.3 (mm)
